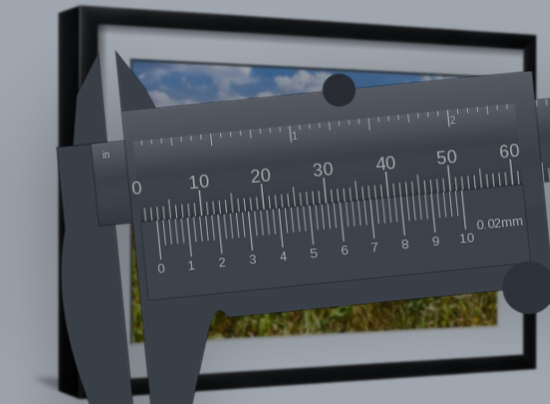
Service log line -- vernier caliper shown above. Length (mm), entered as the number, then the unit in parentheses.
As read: 2.8 (mm)
